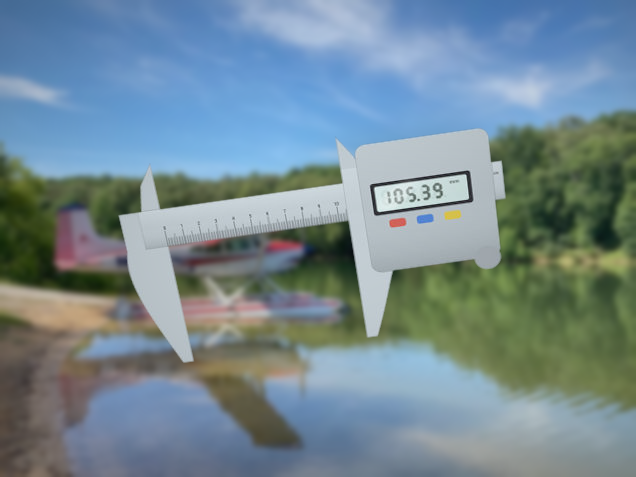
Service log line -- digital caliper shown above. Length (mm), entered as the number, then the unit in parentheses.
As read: 105.39 (mm)
